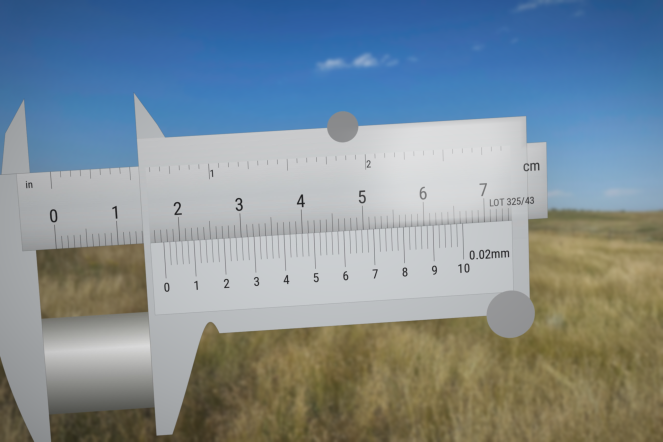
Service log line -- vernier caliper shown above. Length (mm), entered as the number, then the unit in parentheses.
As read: 17.4 (mm)
